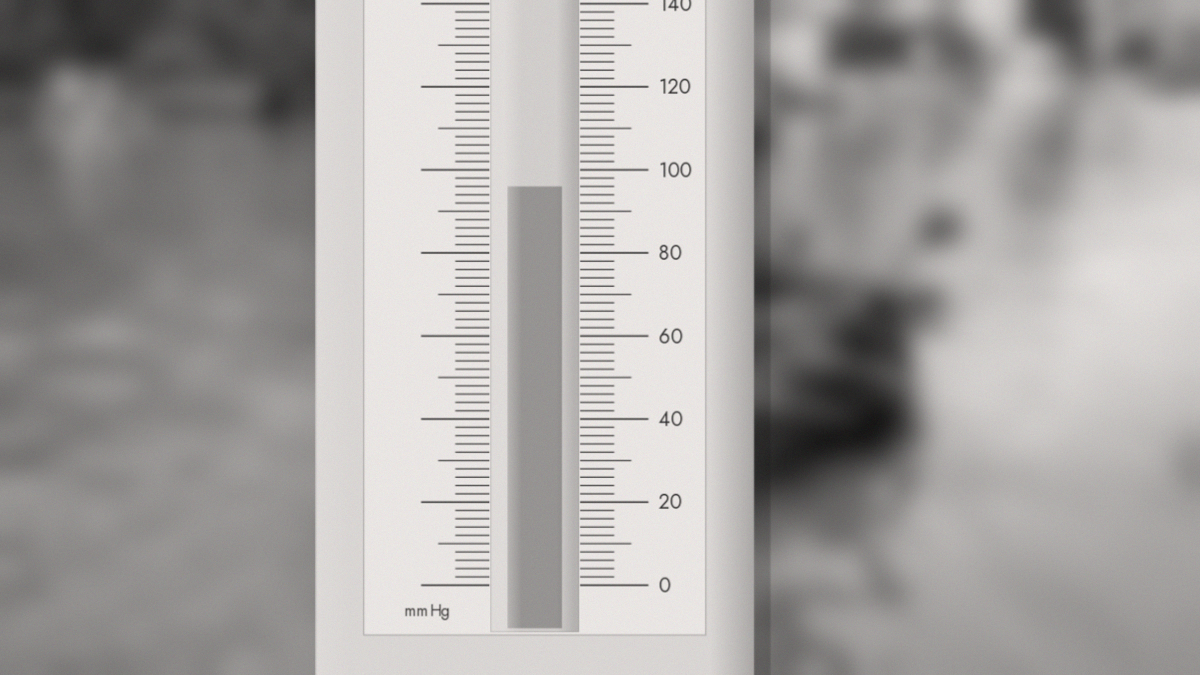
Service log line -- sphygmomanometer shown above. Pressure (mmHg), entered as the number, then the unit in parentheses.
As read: 96 (mmHg)
